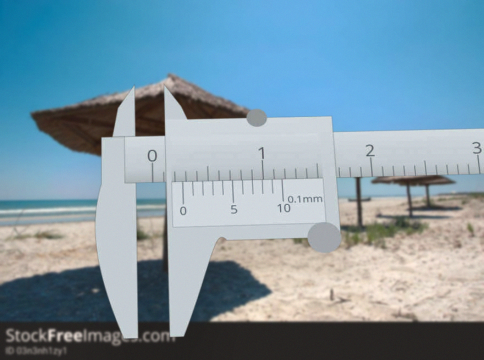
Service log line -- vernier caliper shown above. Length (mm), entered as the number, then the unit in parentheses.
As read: 2.7 (mm)
